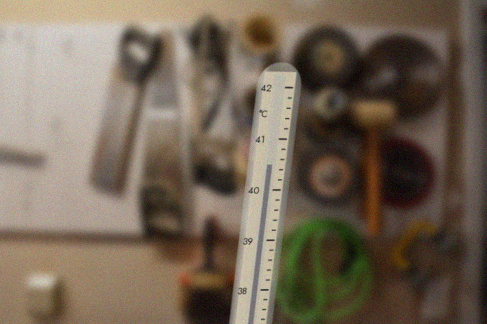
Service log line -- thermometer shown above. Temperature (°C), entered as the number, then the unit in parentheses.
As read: 40.5 (°C)
